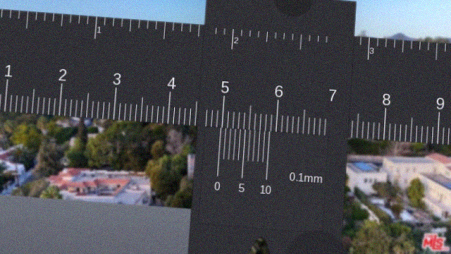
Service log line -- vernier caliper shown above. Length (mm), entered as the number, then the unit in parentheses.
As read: 49.8 (mm)
